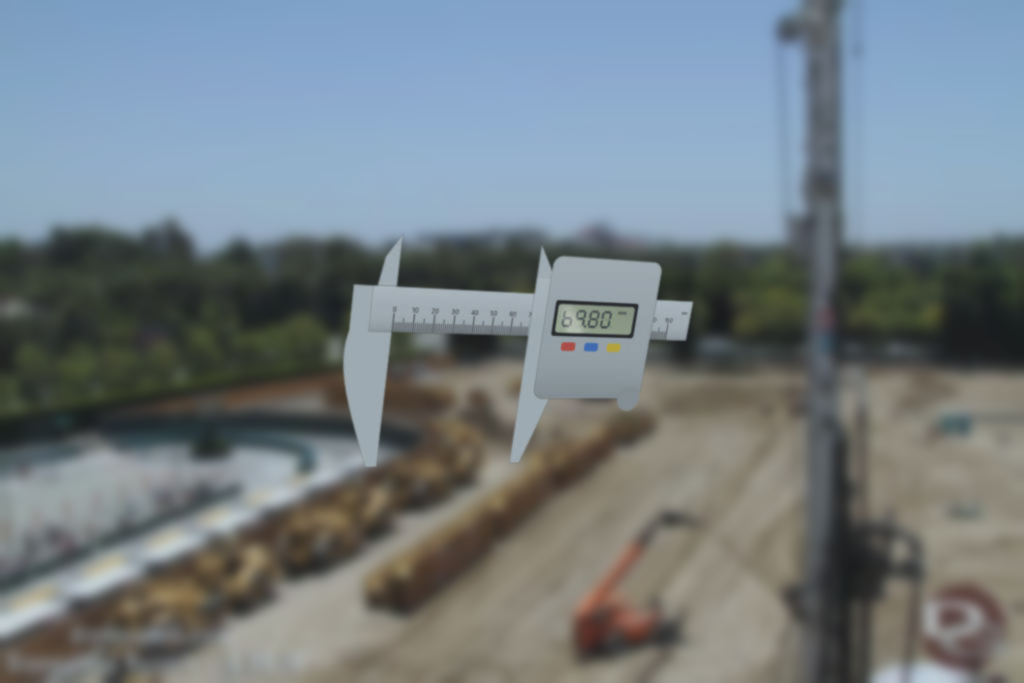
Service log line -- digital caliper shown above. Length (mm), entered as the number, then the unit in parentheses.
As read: 69.80 (mm)
